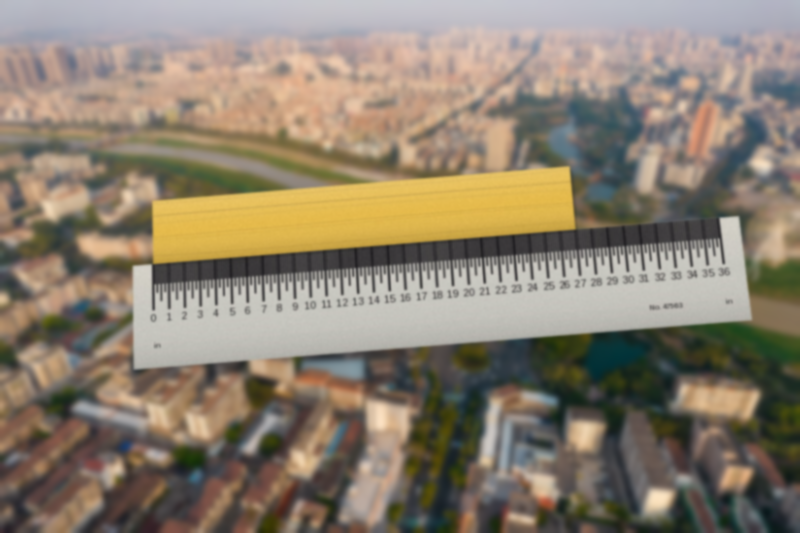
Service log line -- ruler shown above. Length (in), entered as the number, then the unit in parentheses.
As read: 27 (in)
